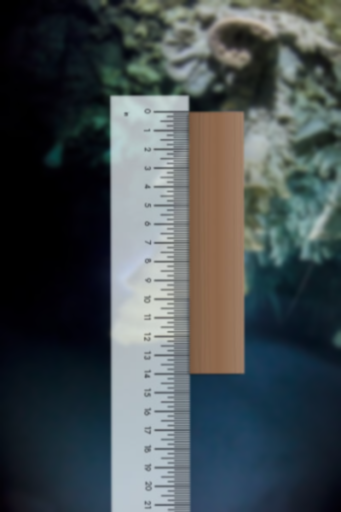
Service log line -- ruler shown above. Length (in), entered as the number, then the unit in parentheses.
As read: 14 (in)
